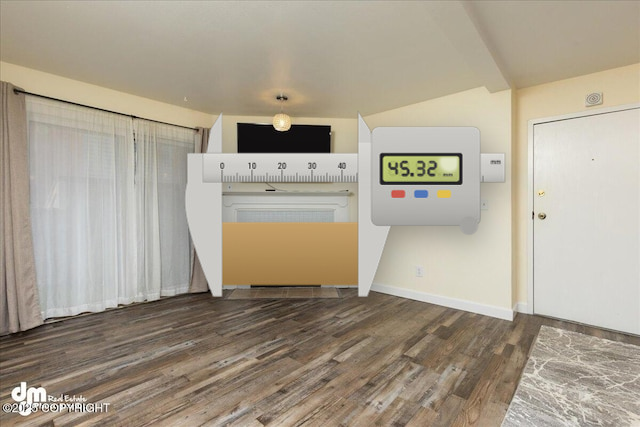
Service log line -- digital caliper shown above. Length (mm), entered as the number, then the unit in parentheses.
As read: 45.32 (mm)
